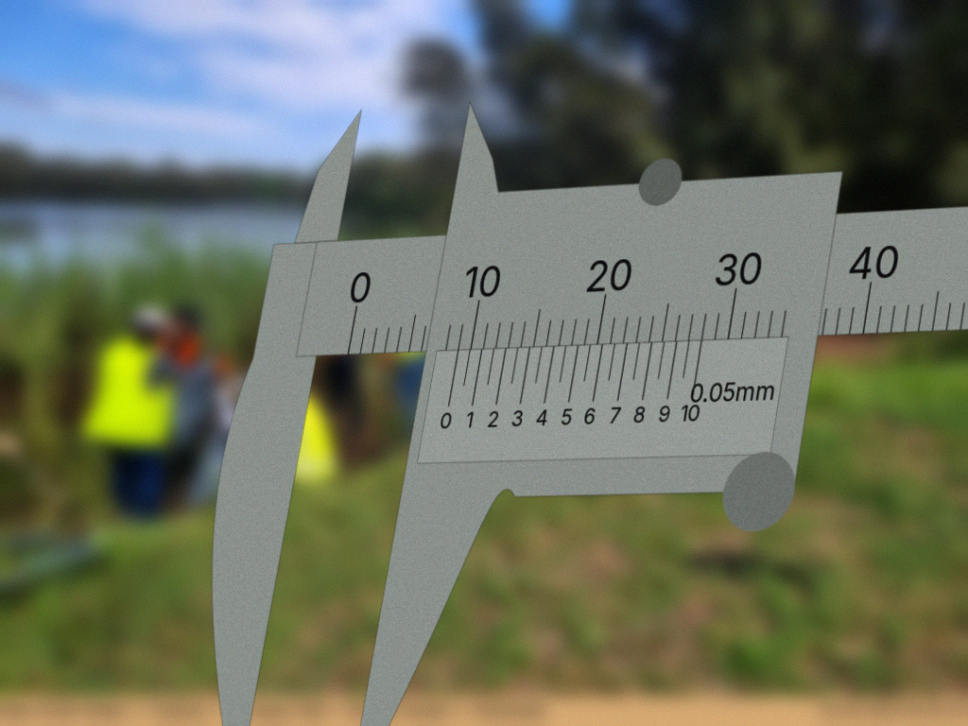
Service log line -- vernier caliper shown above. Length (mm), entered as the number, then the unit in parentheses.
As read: 9.0 (mm)
